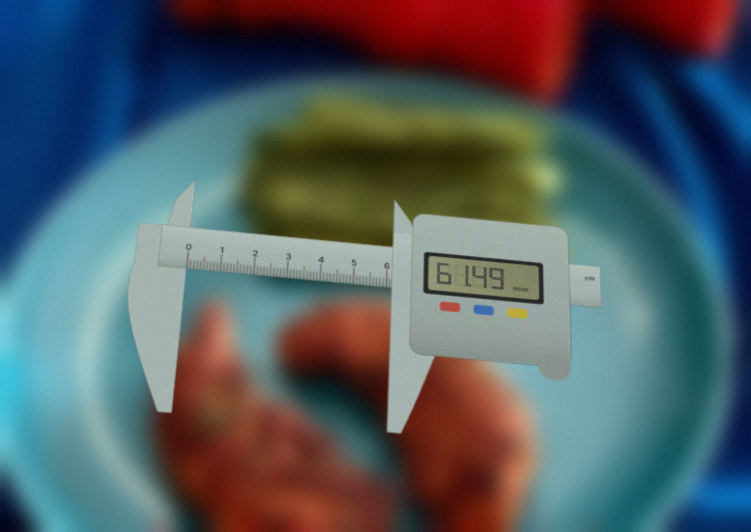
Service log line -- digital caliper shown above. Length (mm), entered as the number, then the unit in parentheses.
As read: 61.49 (mm)
